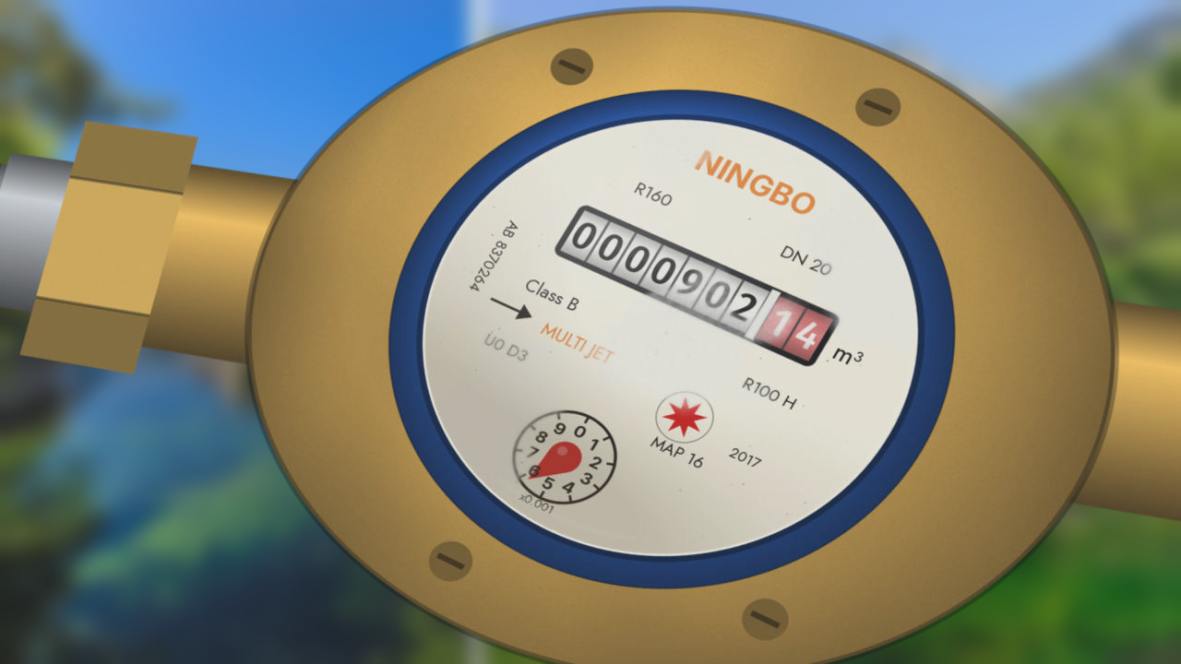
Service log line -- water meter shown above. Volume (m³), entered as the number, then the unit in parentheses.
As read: 902.145 (m³)
